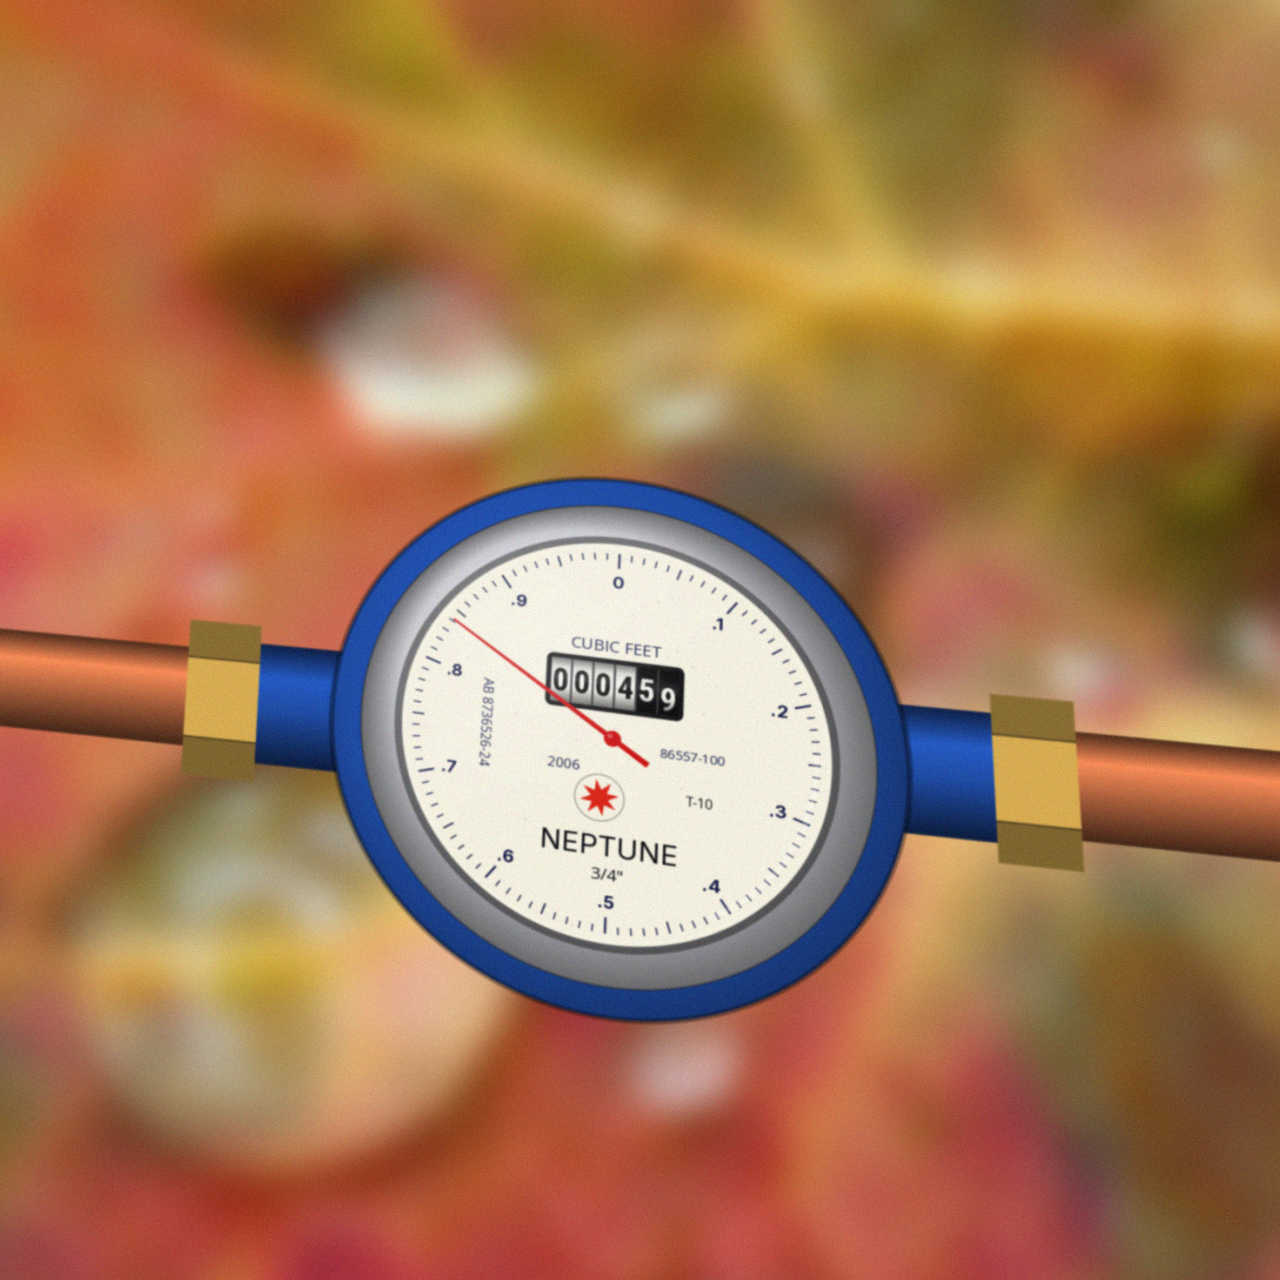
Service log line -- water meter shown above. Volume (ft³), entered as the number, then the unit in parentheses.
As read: 458.84 (ft³)
